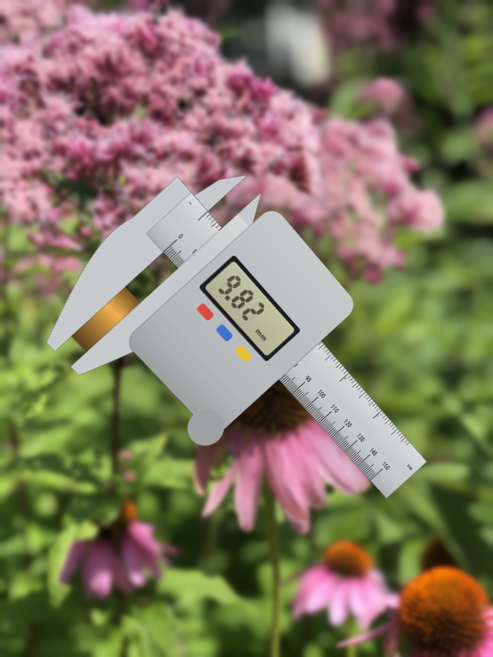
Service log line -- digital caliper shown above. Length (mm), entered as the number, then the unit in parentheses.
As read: 9.82 (mm)
